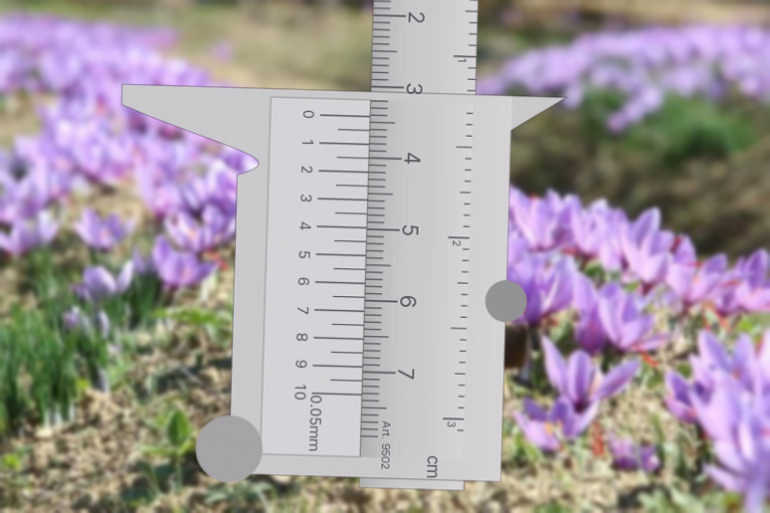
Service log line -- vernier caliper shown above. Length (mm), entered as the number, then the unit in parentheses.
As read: 34.2 (mm)
